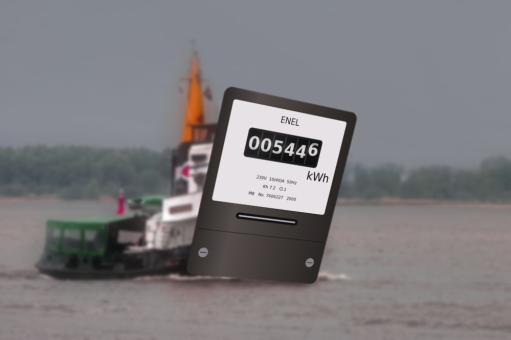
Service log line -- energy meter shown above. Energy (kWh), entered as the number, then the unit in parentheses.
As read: 5446 (kWh)
